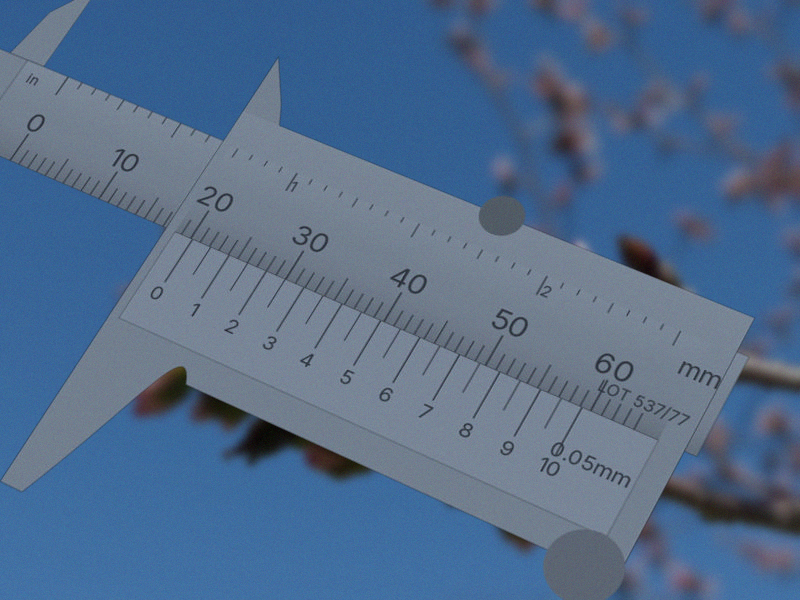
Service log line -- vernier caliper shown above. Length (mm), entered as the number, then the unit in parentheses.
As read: 20.2 (mm)
